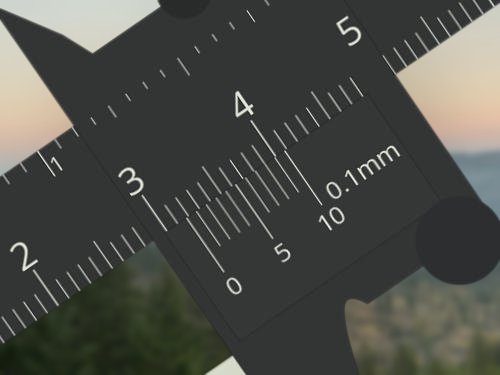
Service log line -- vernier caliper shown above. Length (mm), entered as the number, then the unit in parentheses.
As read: 31.8 (mm)
